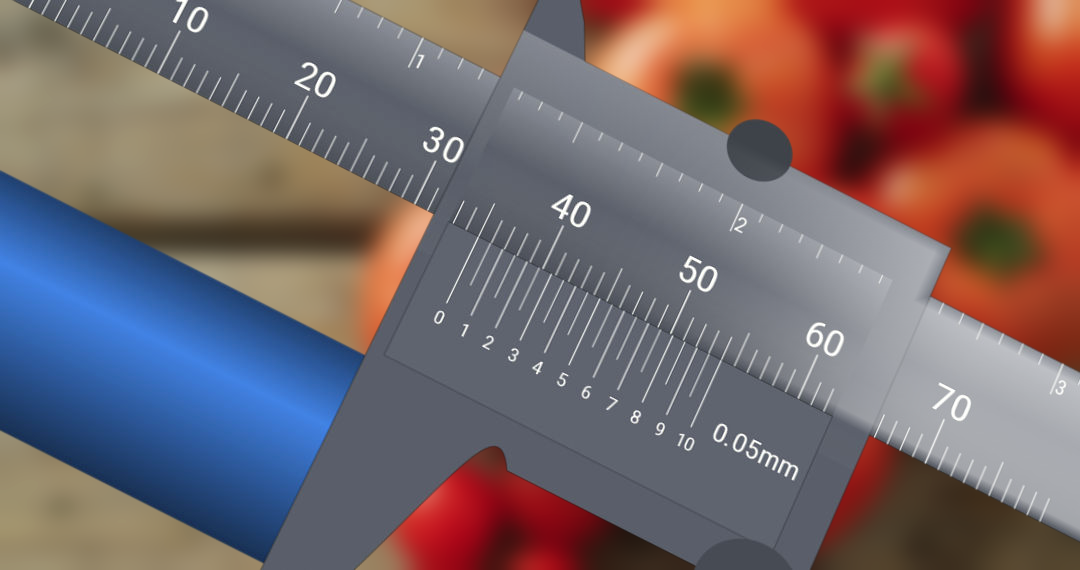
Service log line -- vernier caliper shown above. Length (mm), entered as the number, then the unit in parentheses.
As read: 35.0 (mm)
